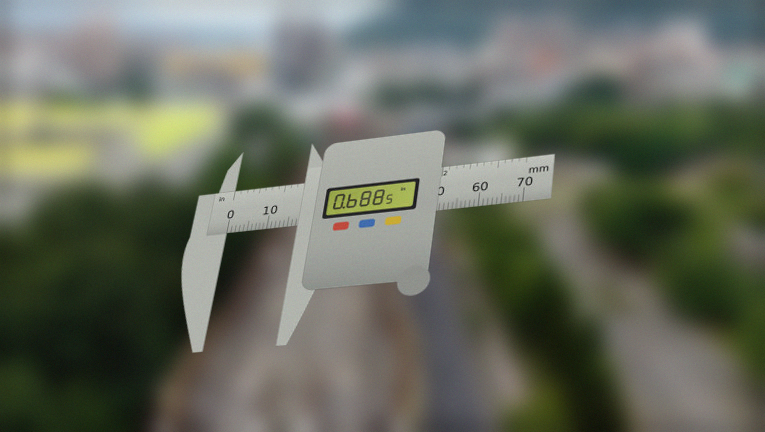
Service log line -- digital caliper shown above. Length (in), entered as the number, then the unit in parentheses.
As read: 0.6885 (in)
